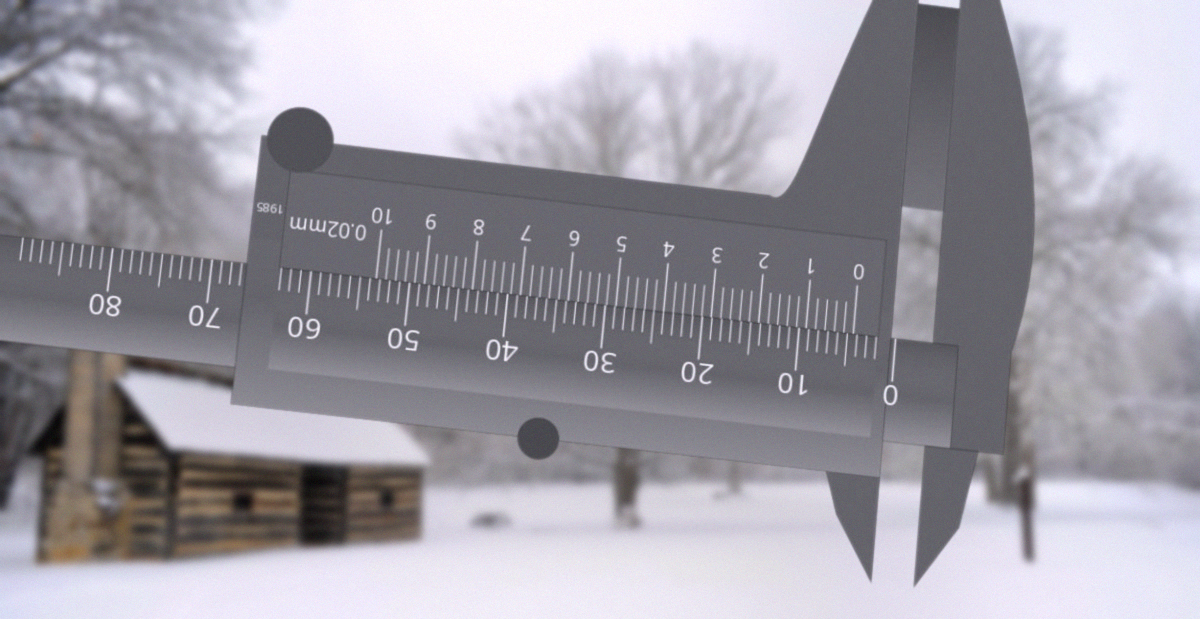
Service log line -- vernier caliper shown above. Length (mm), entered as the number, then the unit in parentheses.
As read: 4.4 (mm)
